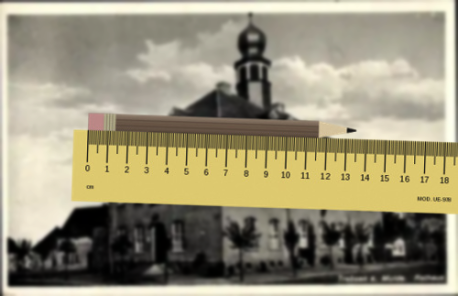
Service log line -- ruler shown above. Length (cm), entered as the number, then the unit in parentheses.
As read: 13.5 (cm)
